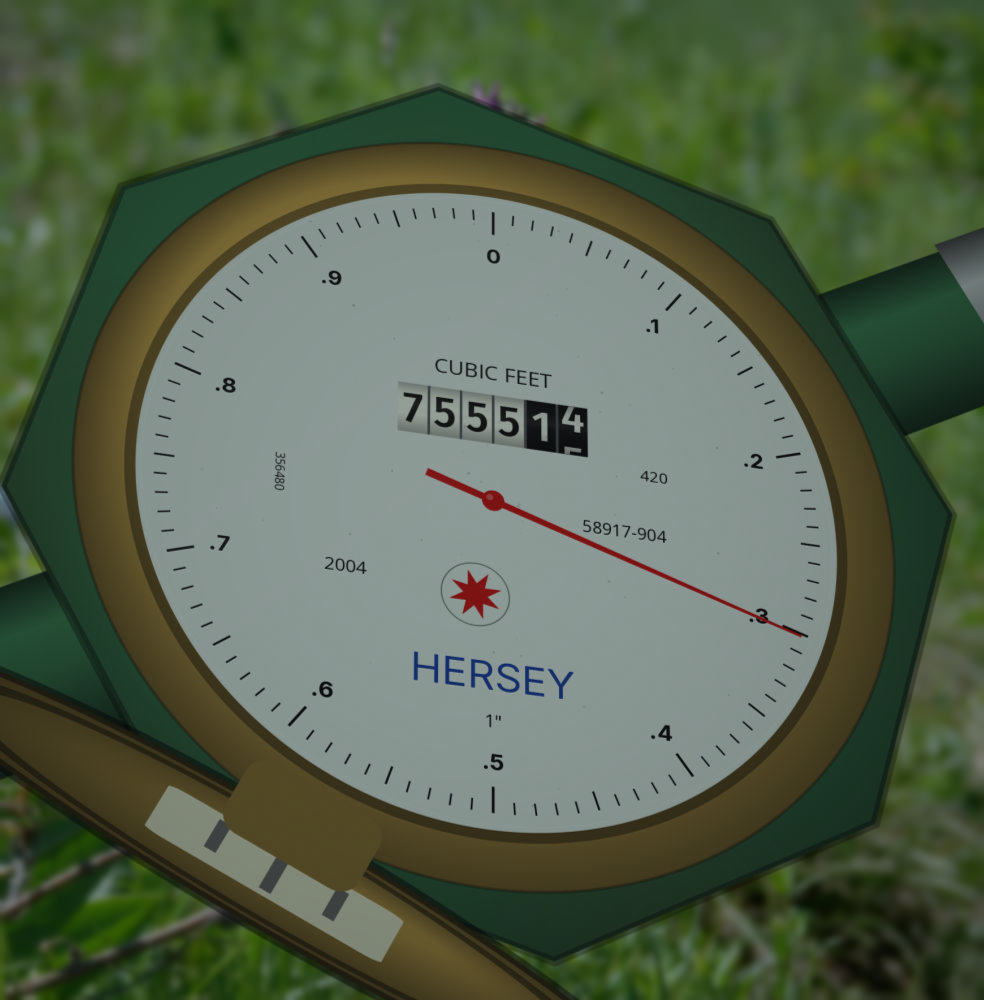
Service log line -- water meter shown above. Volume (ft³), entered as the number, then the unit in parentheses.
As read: 755514.30 (ft³)
